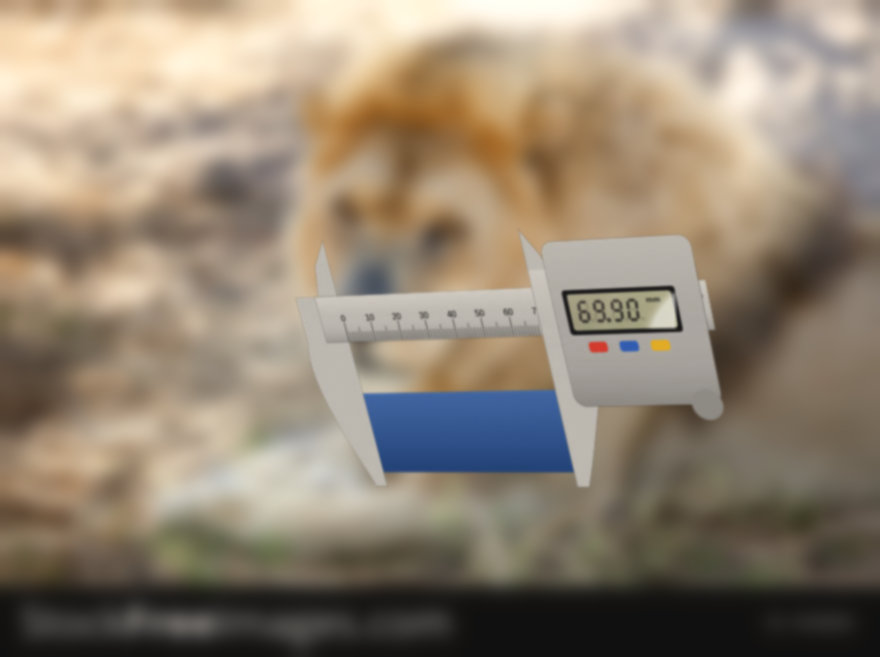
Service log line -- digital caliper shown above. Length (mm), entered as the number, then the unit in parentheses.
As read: 69.90 (mm)
